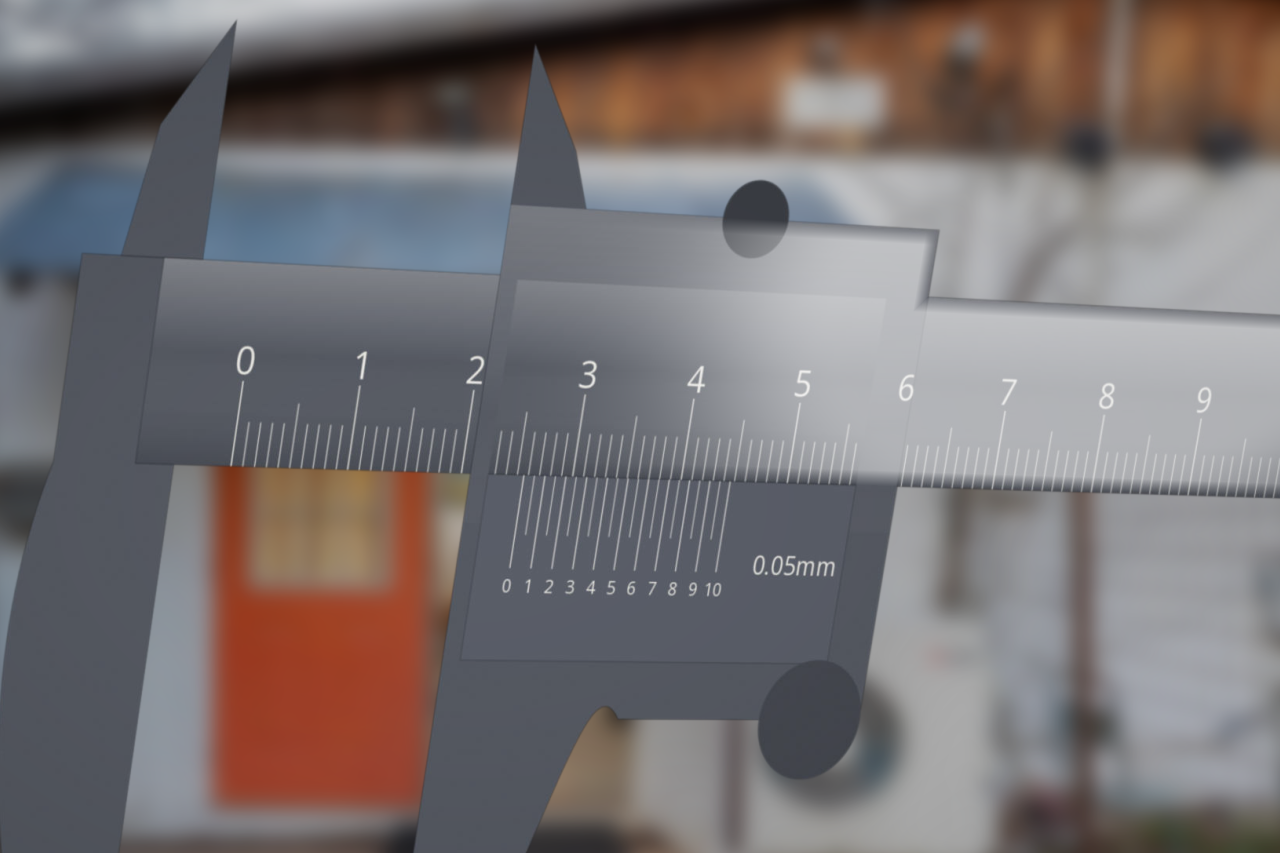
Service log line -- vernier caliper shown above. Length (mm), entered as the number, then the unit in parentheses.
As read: 25.6 (mm)
